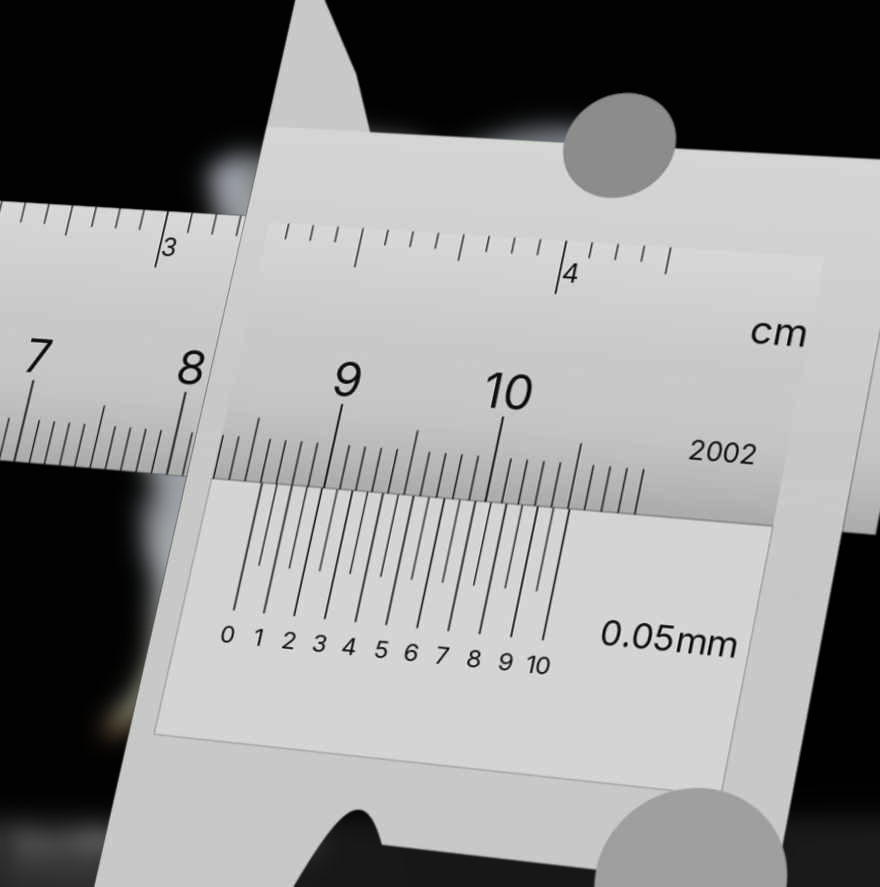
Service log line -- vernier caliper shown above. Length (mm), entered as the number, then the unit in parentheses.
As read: 86.1 (mm)
